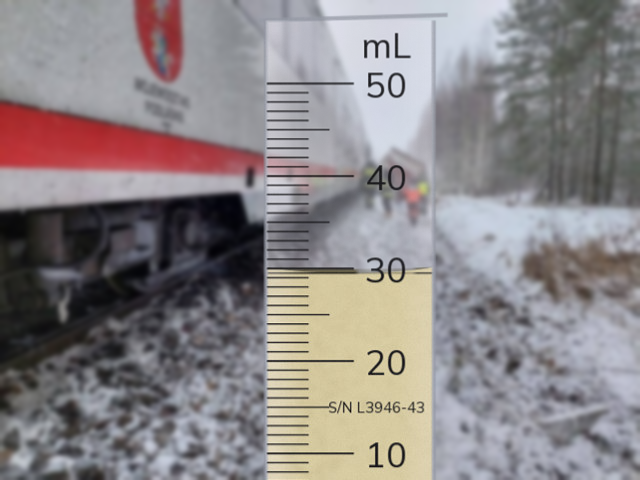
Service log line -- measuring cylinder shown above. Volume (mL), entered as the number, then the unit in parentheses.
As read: 29.5 (mL)
